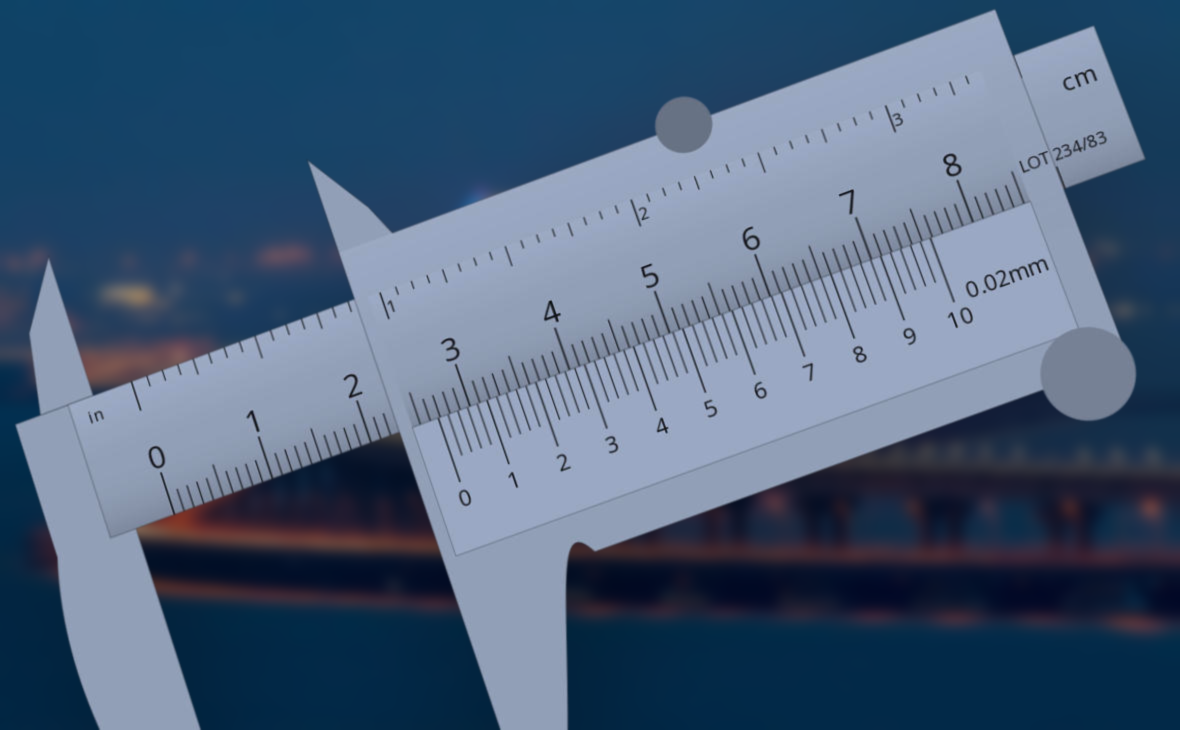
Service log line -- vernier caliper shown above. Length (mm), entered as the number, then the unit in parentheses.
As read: 26.8 (mm)
